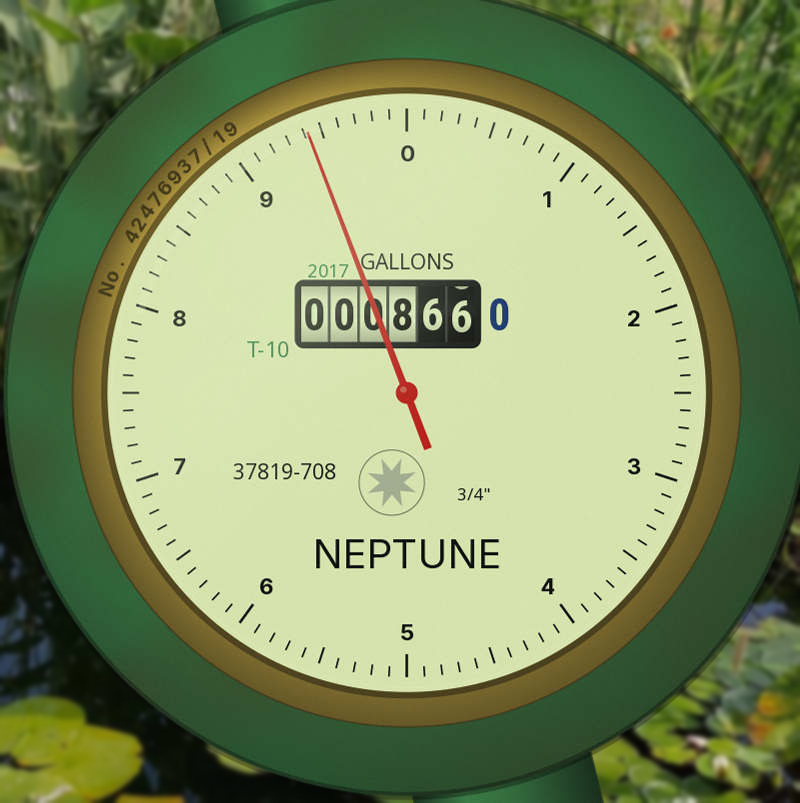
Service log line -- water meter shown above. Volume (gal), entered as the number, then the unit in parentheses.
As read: 8659.4 (gal)
